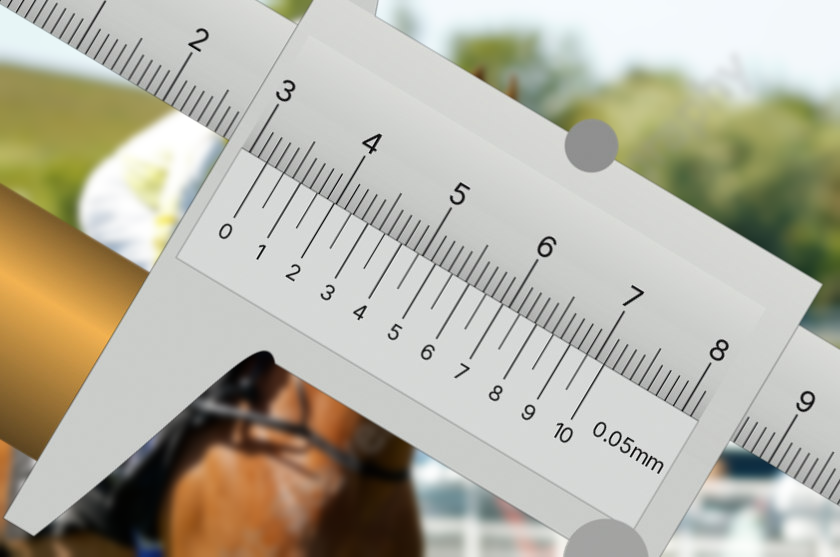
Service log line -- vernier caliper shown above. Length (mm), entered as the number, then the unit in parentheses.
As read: 32.0 (mm)
